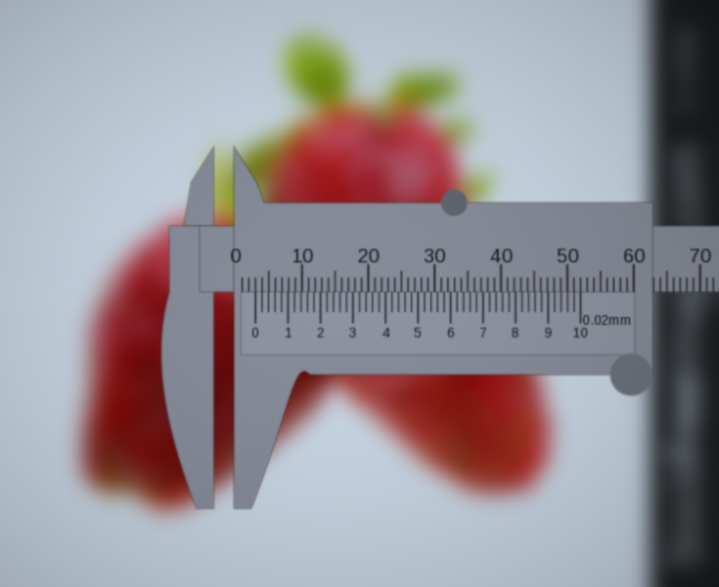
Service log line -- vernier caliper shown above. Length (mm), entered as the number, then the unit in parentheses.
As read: 3.0 (mm)
